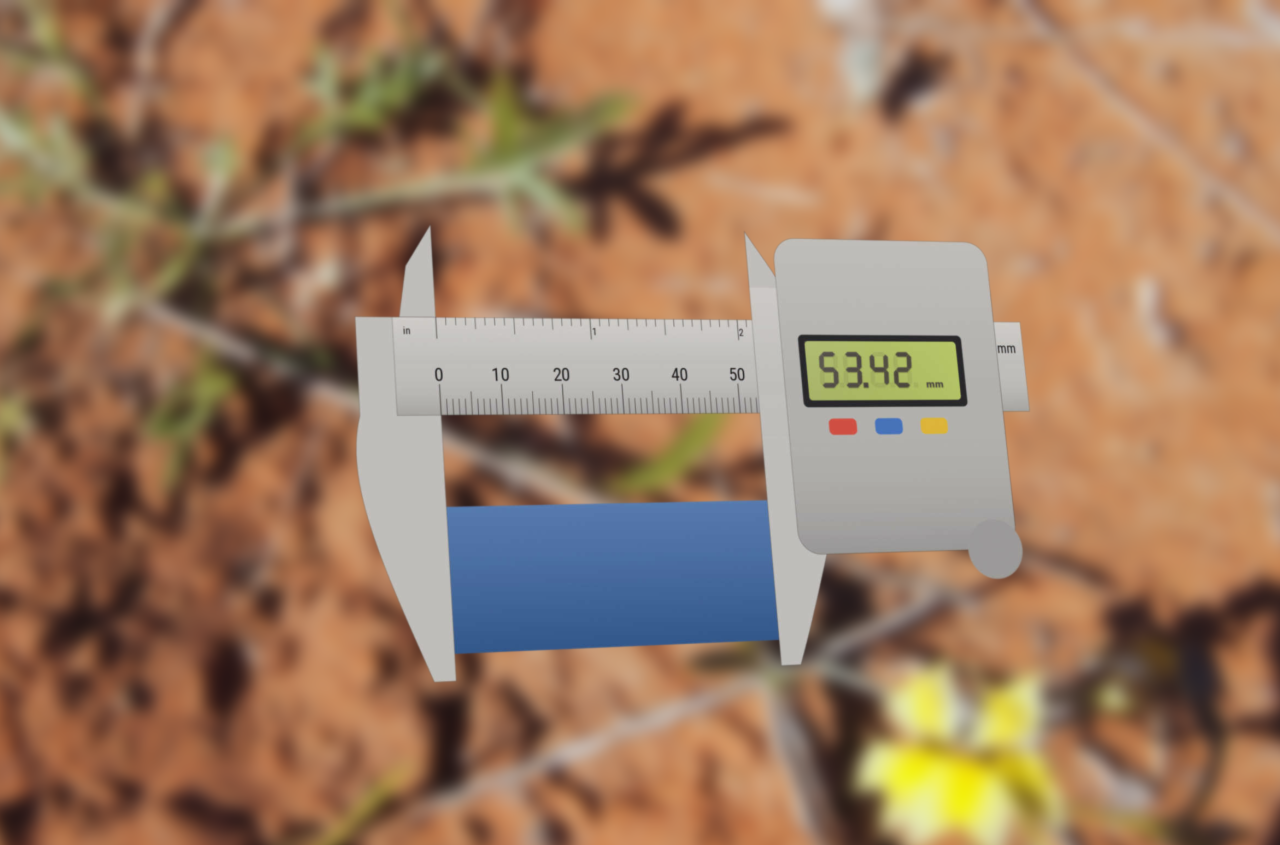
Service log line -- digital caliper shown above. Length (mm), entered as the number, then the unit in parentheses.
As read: 53.42 (mm)
